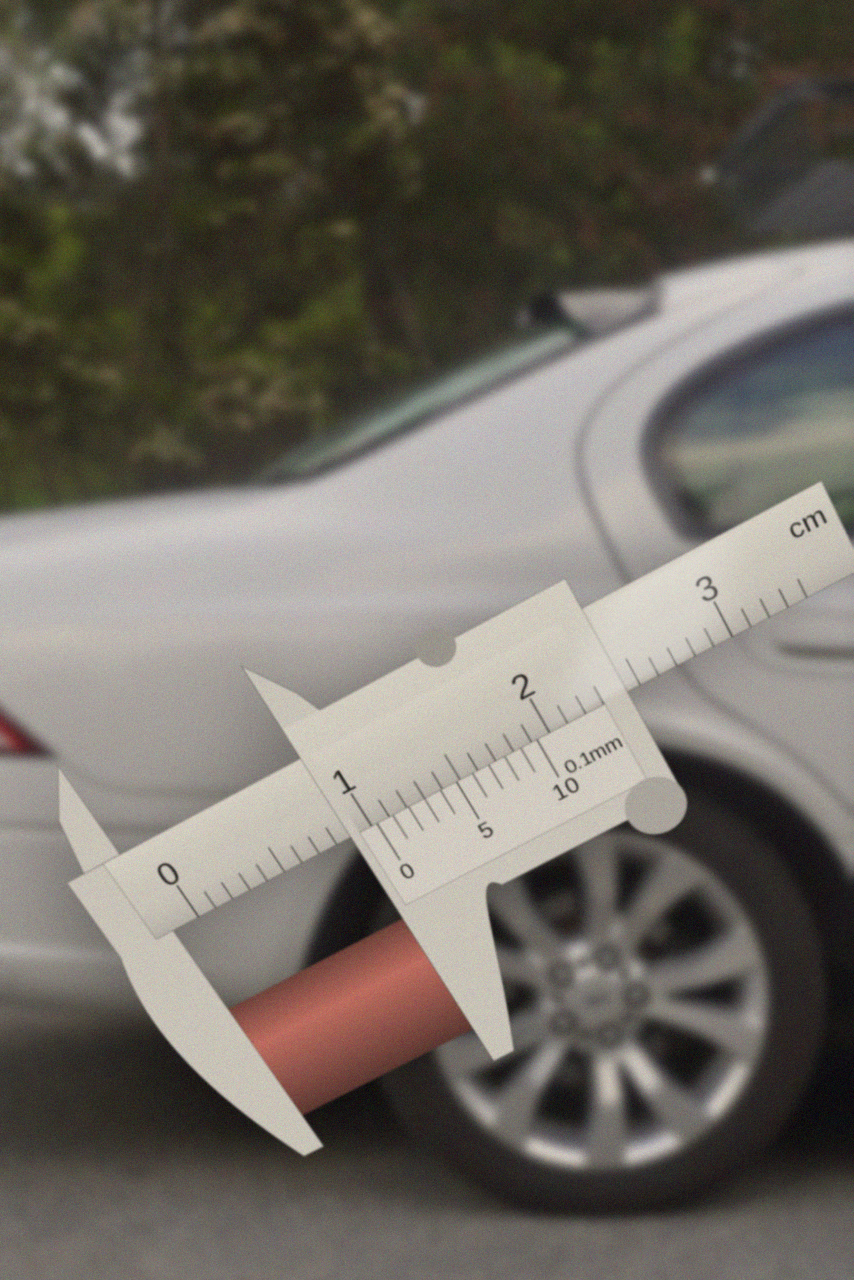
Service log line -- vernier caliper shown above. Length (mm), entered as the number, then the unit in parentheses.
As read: 10.3 (mm)
